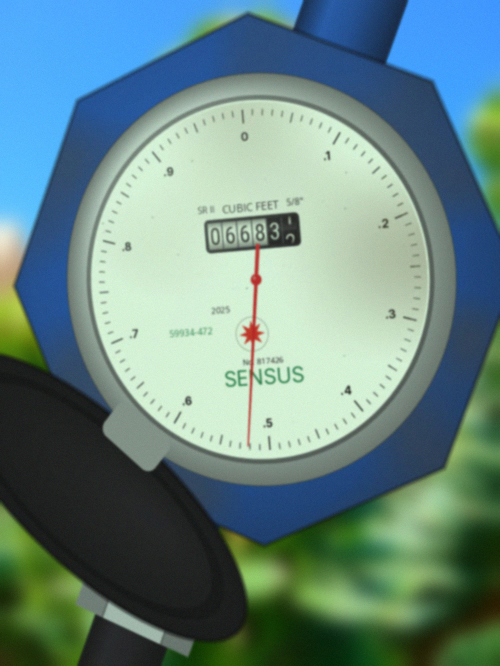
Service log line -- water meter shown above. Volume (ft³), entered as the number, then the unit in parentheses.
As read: 66831.52 (ft³)
